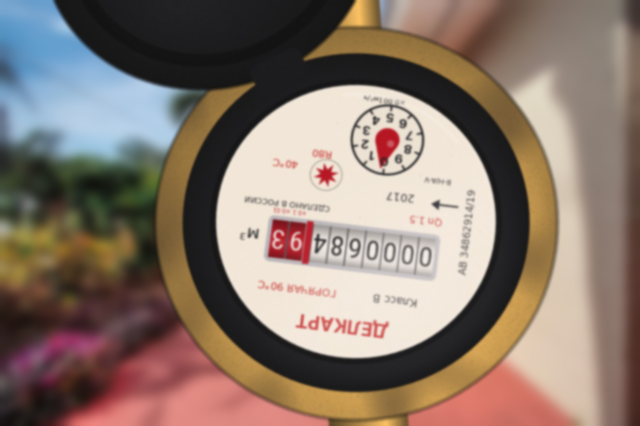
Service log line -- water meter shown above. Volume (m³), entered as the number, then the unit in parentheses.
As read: 684.930 (m³)
